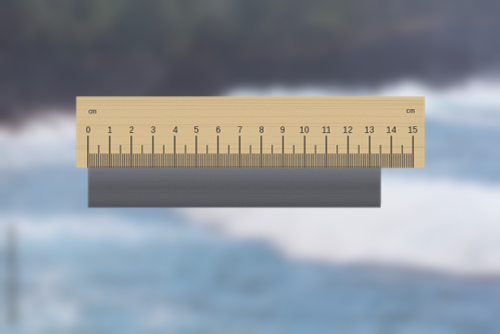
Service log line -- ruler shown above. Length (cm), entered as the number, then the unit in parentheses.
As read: 13.5 (cm)
